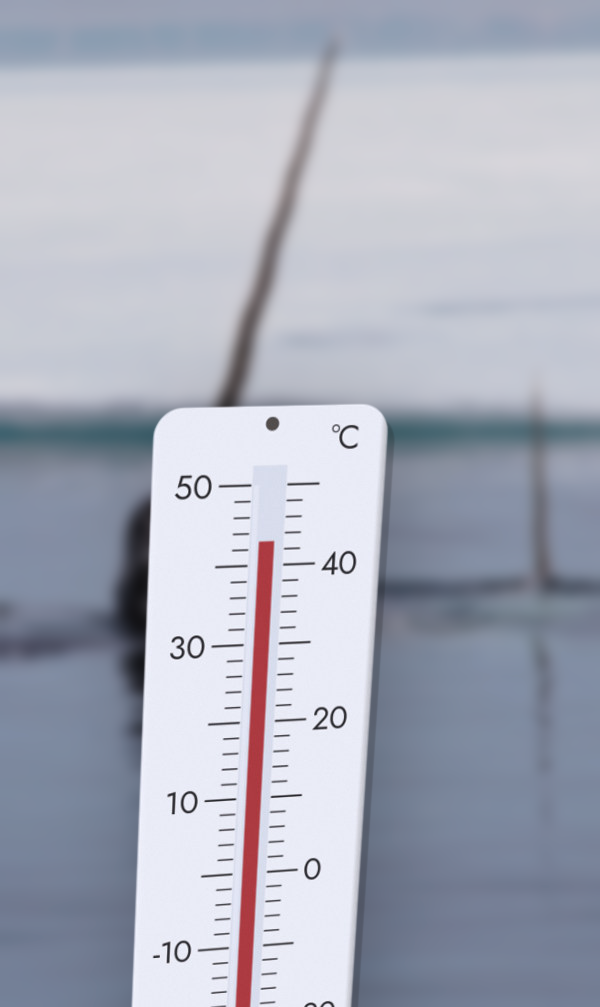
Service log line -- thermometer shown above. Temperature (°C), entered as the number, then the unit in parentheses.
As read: 43 (°C)
